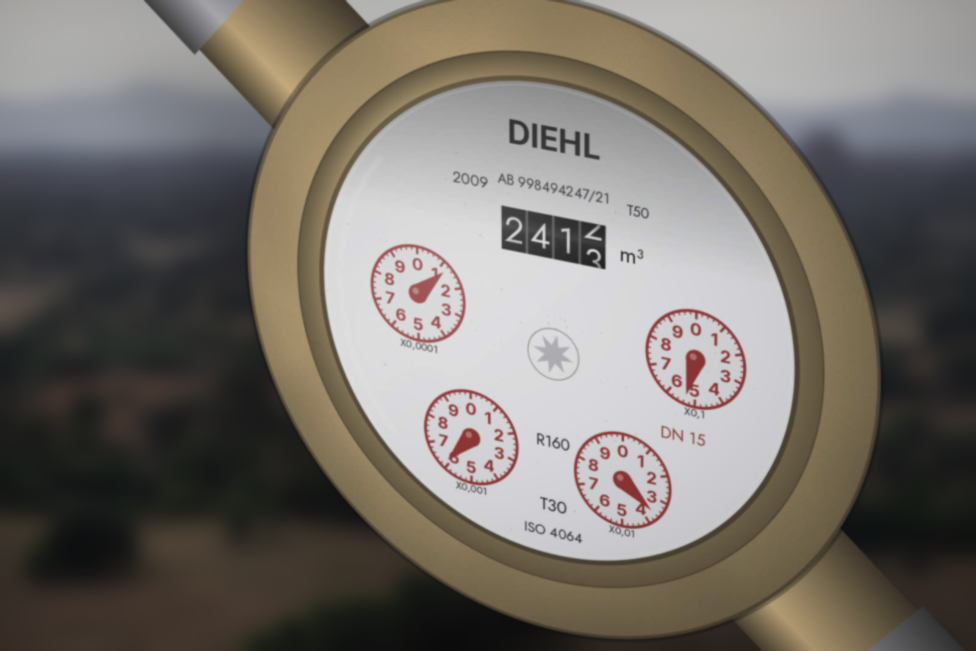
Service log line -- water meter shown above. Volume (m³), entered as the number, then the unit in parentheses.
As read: 2412.5361 (m³)
